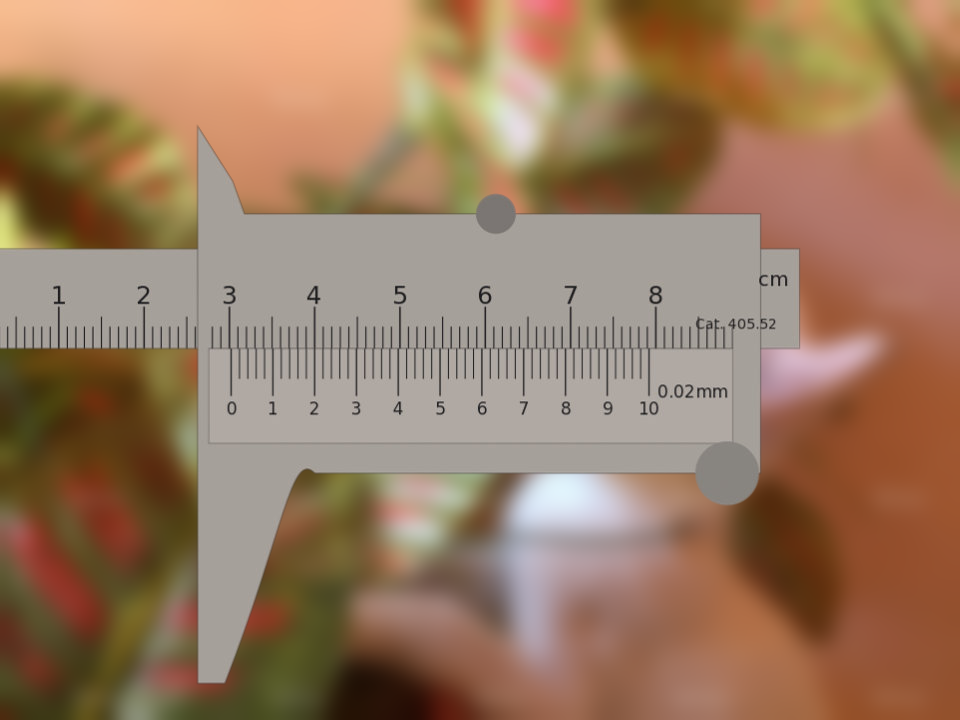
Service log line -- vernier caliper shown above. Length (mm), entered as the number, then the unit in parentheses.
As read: 30.2 (mm)
